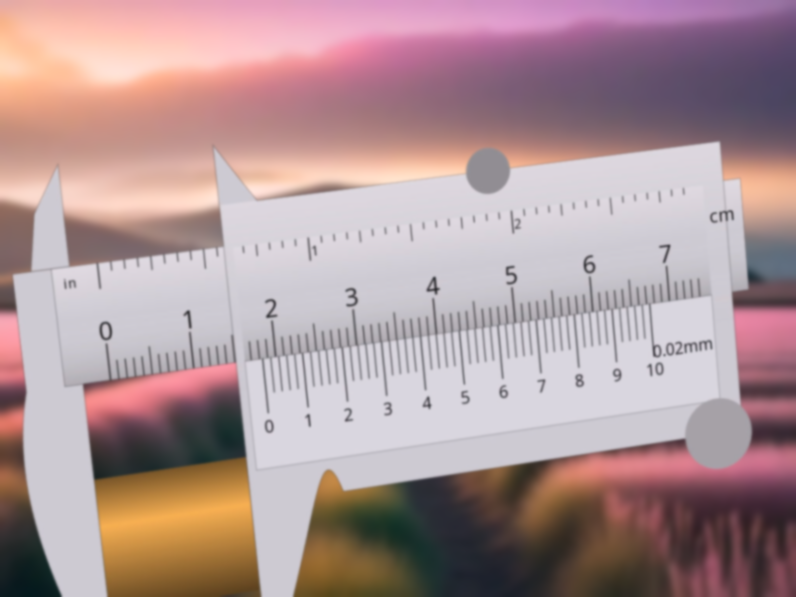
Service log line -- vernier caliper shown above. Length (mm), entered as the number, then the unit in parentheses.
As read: 18.4 (mm)
